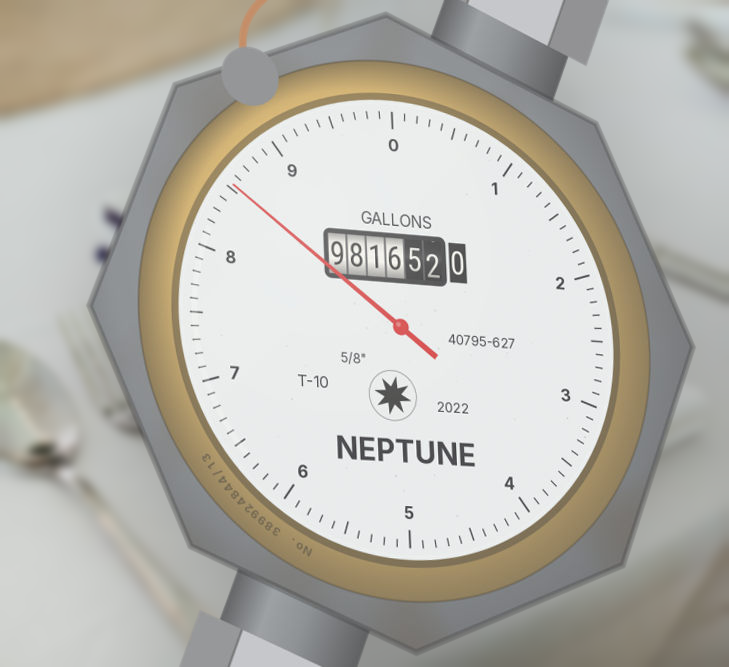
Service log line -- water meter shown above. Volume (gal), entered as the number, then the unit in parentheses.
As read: 9816518.5 (gal)
